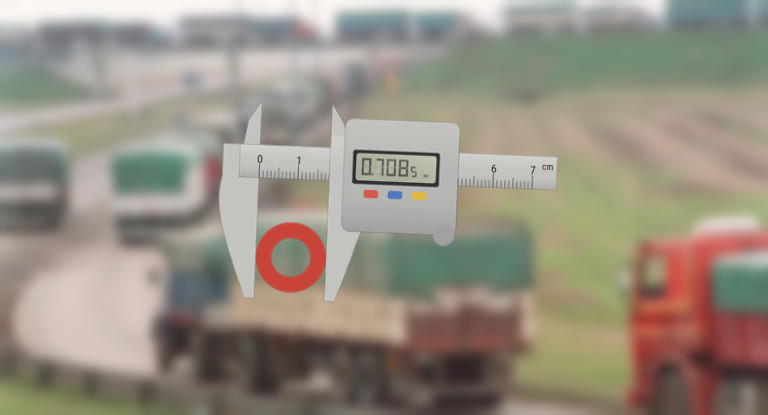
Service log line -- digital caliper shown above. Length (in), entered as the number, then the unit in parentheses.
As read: 0.7085 (in)
